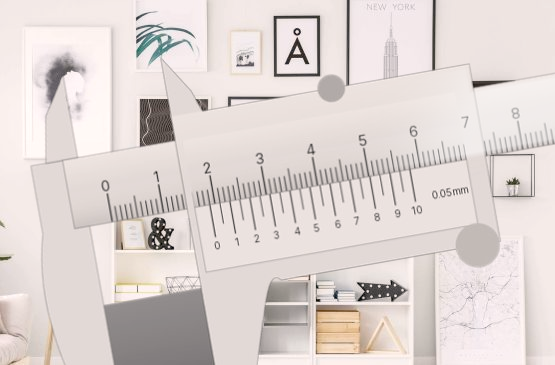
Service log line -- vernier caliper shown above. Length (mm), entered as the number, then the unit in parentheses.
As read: 19.0 (mm)
